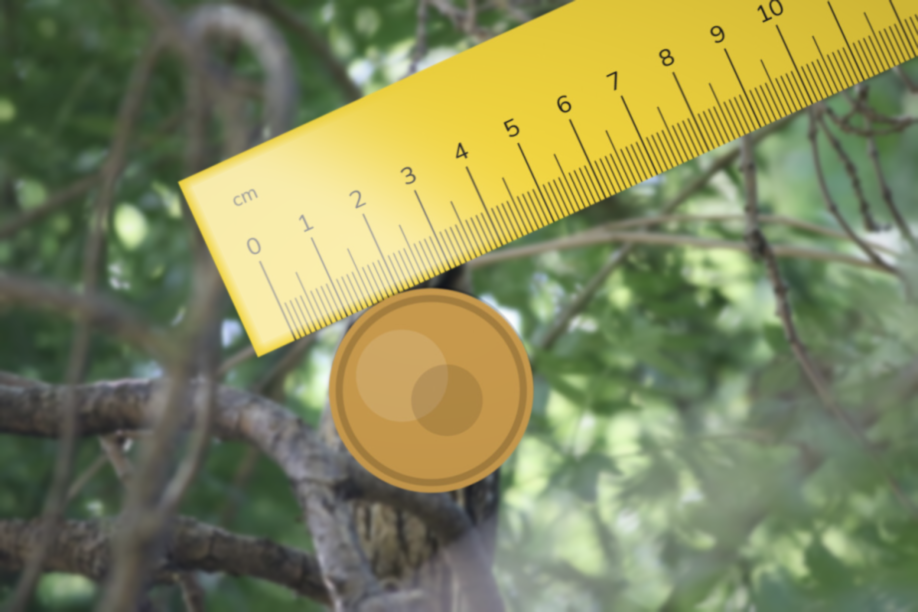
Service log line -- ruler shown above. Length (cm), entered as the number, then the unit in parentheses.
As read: 3.6 (cm)
